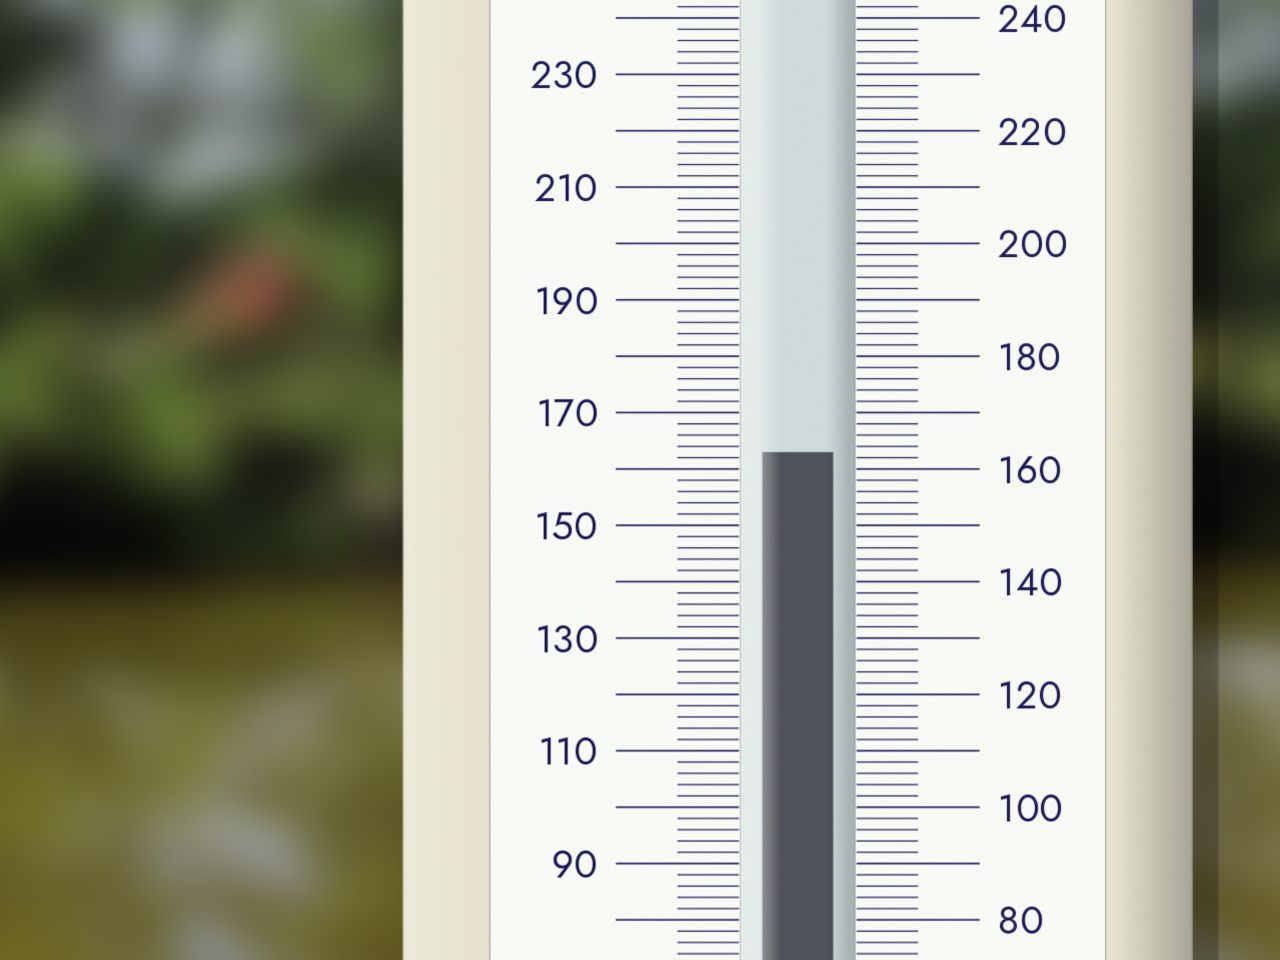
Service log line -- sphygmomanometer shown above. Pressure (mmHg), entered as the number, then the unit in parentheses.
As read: 163 (mmHg)
